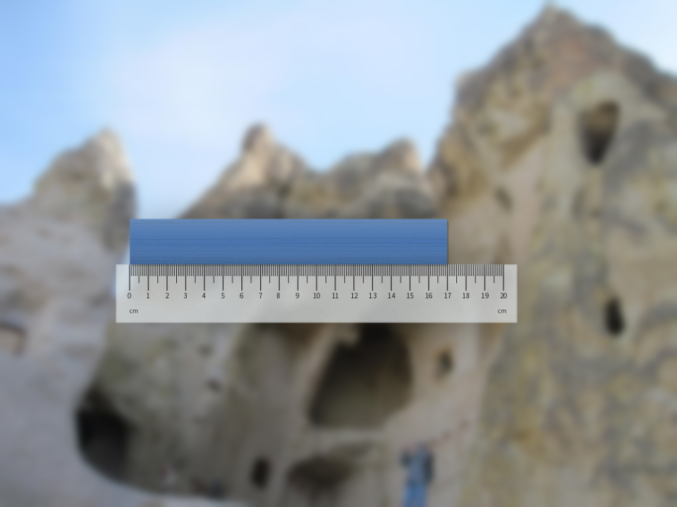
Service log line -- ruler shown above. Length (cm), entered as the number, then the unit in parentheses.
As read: 17 (cm)
